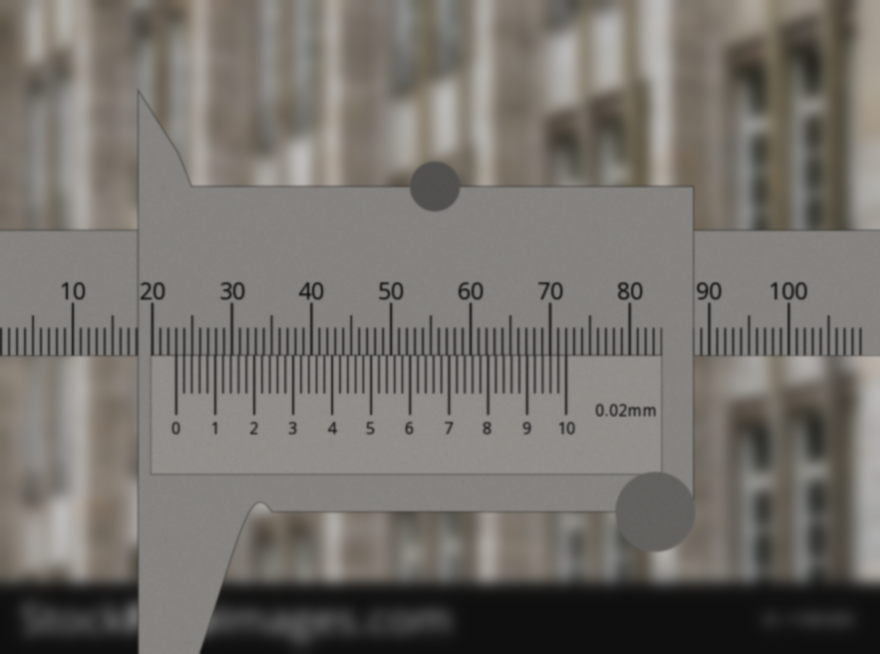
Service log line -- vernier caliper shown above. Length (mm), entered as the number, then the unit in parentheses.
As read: 23.0 (mm)
